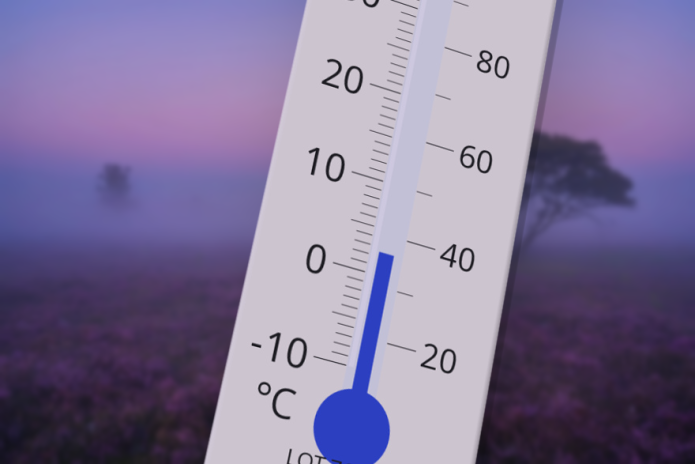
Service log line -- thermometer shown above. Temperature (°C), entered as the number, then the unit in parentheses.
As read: 2.5 (°C)
